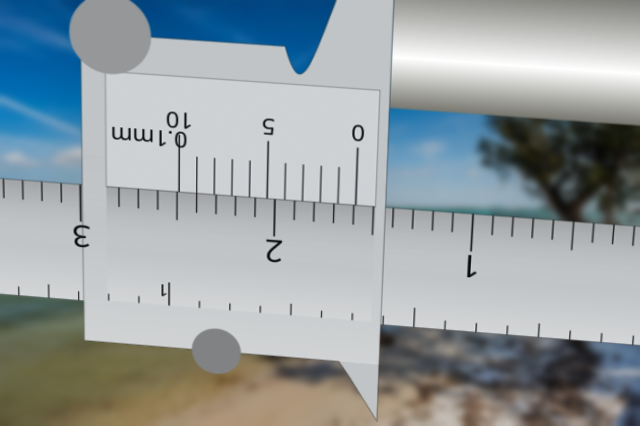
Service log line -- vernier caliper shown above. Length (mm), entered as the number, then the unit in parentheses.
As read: 15.9 (mm)
